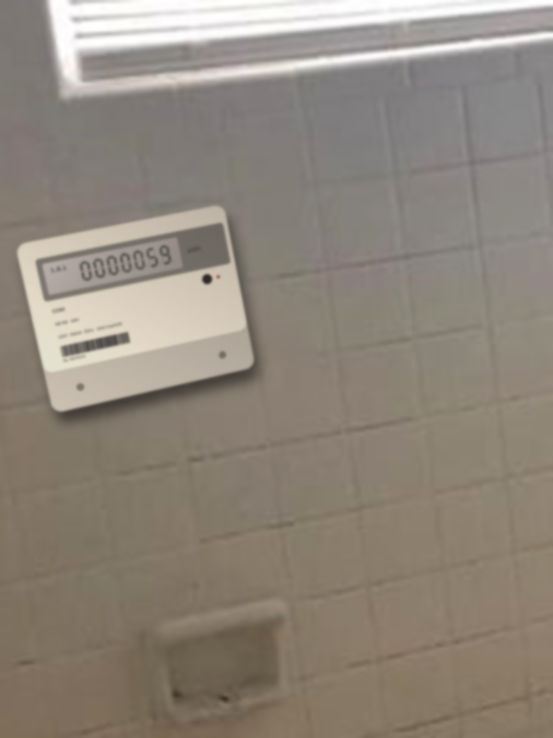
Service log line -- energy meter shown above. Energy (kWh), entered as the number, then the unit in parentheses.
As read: 59 (kWh)
